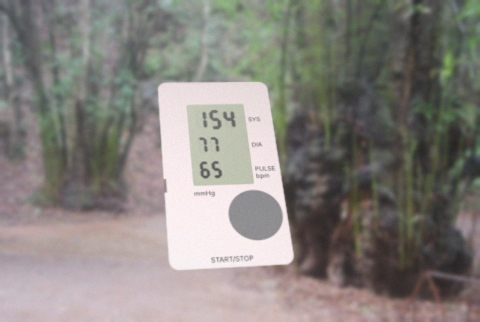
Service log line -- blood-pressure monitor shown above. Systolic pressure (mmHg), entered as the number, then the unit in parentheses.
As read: 154 (mmHg)
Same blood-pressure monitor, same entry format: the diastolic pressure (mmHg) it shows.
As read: 77 (mmHg)
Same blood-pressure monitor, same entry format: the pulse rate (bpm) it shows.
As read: 65 (bpm)
